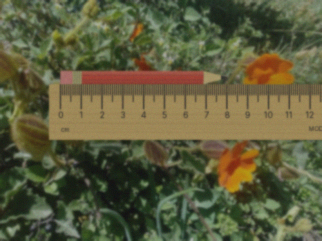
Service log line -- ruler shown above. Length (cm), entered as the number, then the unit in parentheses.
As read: 8 (cm)
